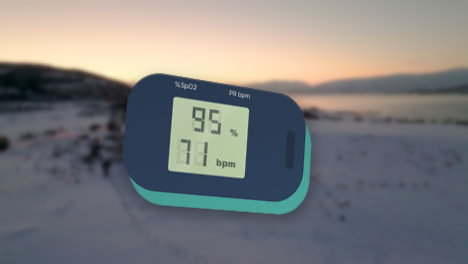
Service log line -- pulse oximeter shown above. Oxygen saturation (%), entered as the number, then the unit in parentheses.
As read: 95 (%)
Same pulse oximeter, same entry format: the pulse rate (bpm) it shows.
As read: 71 (bpm)
